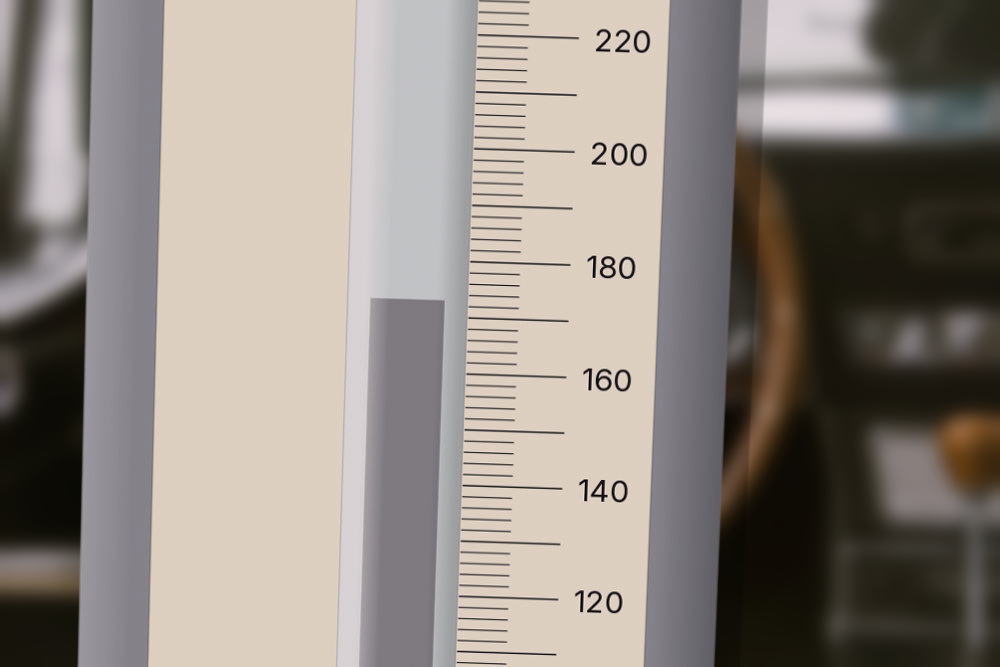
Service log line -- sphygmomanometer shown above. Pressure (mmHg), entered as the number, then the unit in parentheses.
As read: 173 (mmHg)
